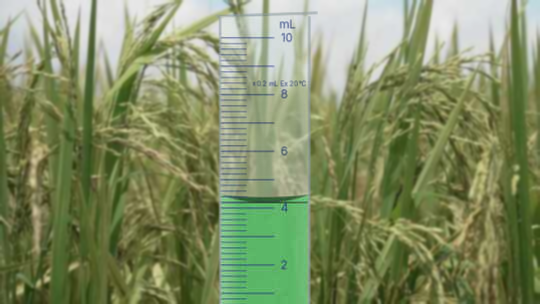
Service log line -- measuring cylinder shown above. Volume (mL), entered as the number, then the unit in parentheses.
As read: 4.2 (mL)
